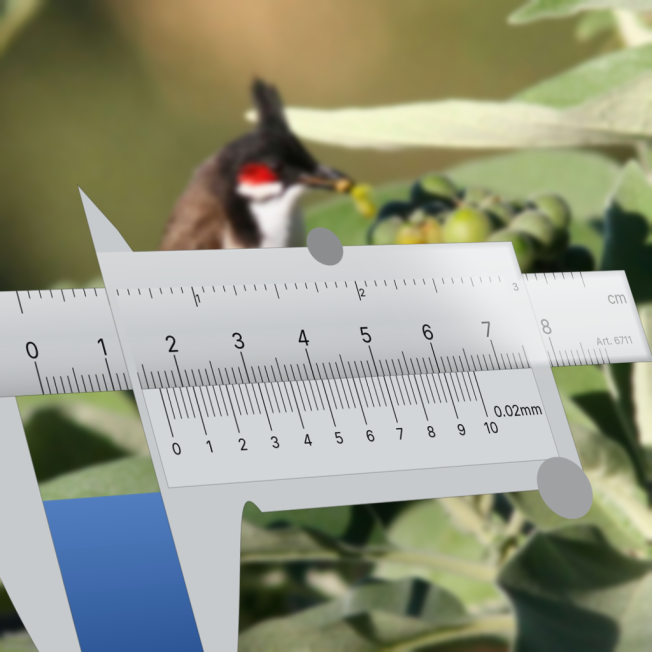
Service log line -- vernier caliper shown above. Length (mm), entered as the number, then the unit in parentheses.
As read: 16.6 (mm)
